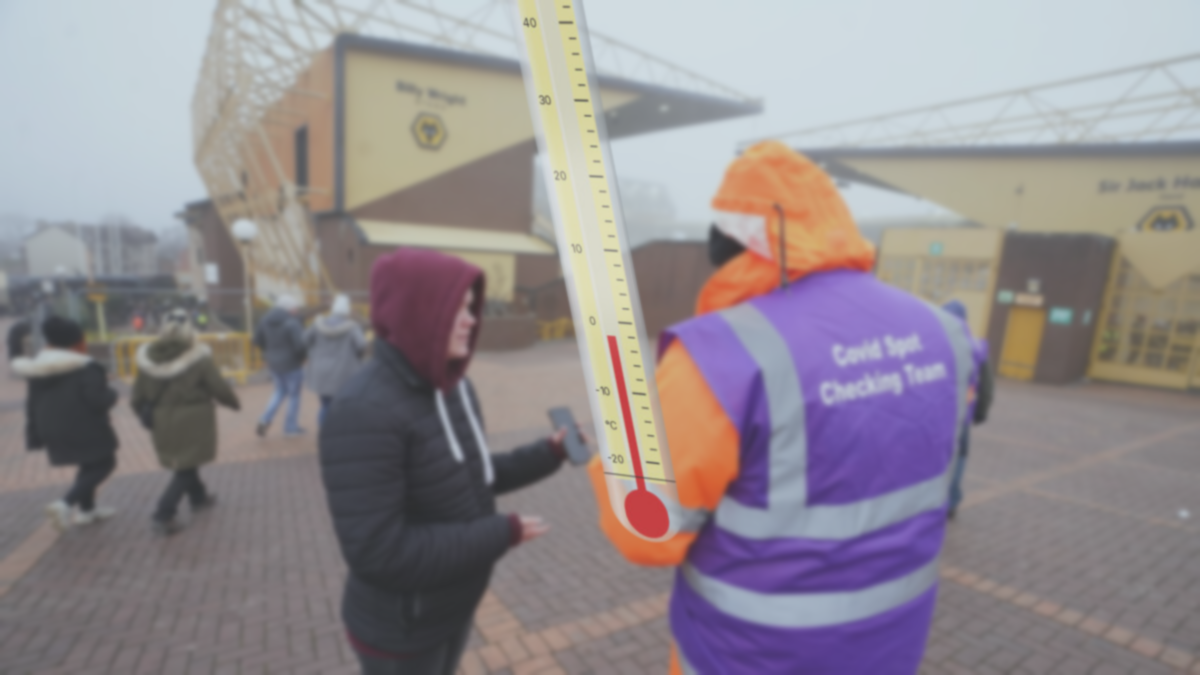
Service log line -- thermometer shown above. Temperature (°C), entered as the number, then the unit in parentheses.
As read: -2 (°C)
